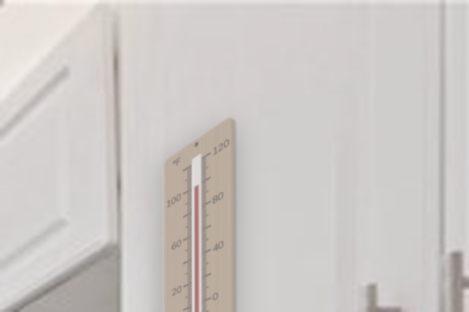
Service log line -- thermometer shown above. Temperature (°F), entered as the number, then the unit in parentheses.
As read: 100 (°F)
